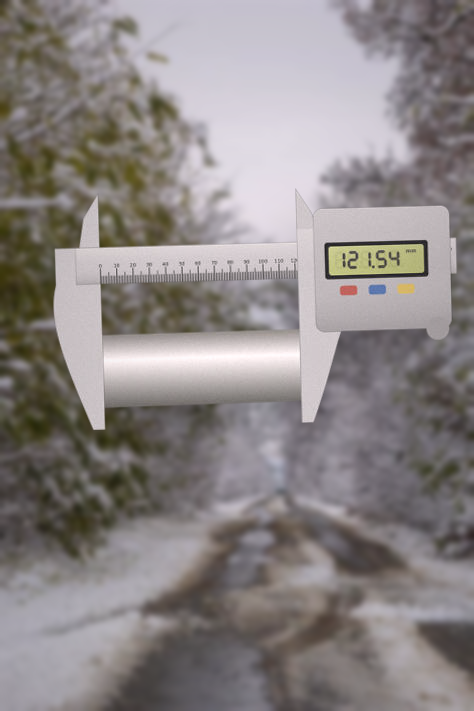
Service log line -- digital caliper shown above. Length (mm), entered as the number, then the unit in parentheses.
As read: 121.54 (mm)
